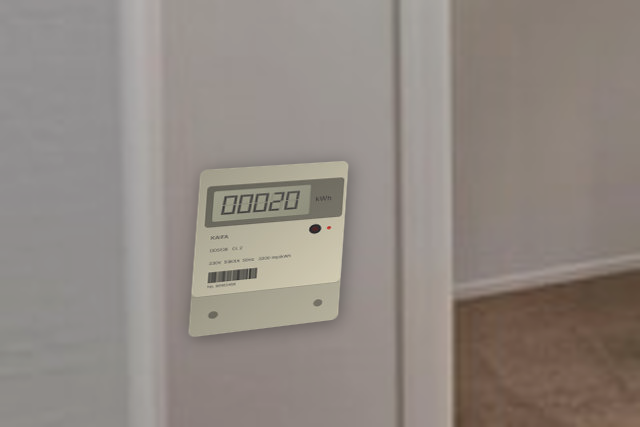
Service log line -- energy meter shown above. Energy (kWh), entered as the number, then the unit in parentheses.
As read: 20 (kWh)
